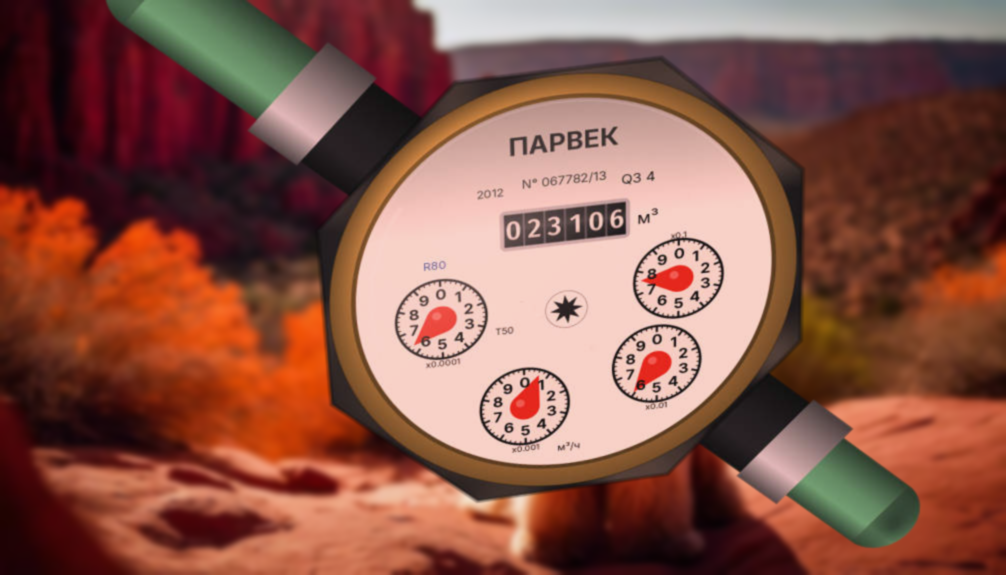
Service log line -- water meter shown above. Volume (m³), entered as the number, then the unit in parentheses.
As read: 23106.7606 (m³)
